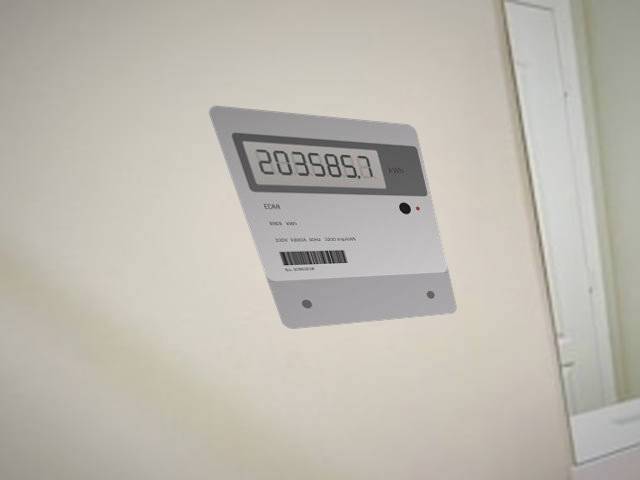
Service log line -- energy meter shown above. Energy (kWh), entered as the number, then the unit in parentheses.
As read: 203585.7 (kWh)
